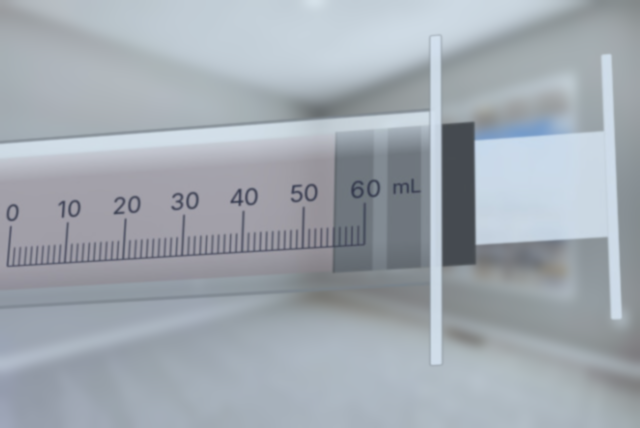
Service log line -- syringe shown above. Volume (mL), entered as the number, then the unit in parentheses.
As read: 55 (mL)
